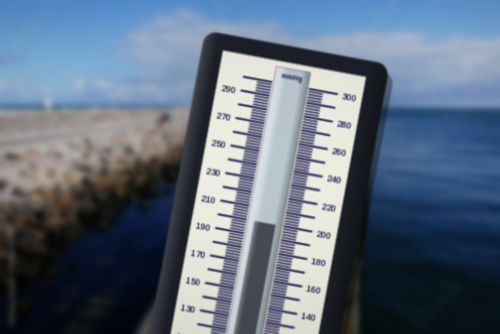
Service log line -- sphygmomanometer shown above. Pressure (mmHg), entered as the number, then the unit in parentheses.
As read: 200 (mmHg)
